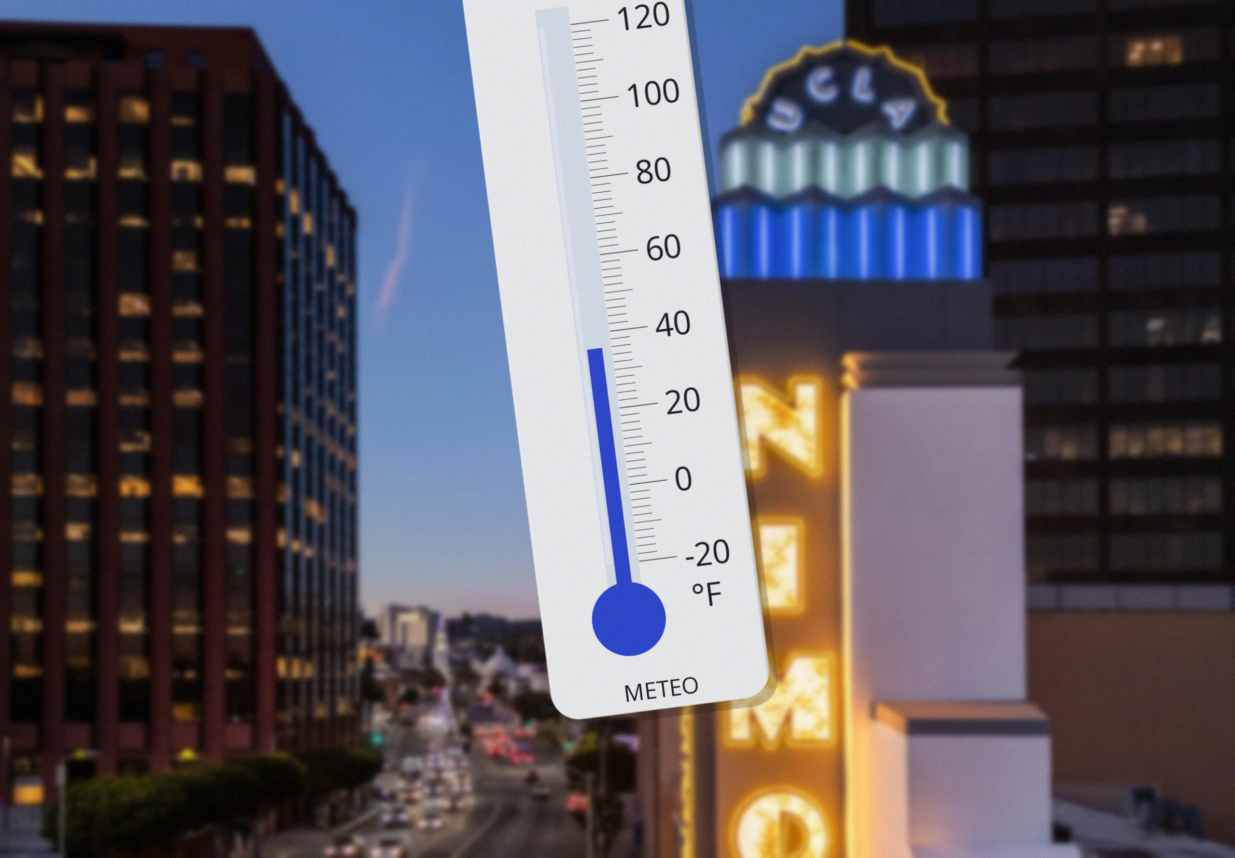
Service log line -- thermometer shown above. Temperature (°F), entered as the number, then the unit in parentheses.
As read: 36 (°F)
